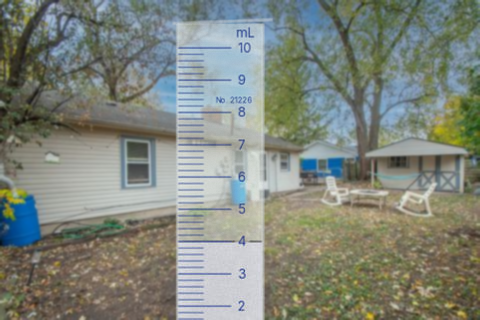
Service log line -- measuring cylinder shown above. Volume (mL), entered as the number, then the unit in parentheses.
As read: 4 (mL)
